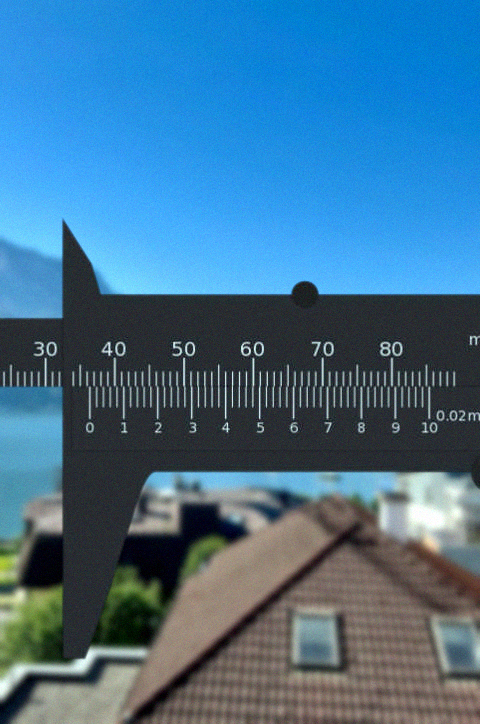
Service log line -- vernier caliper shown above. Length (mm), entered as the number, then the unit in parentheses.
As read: 36.4 (mm)
